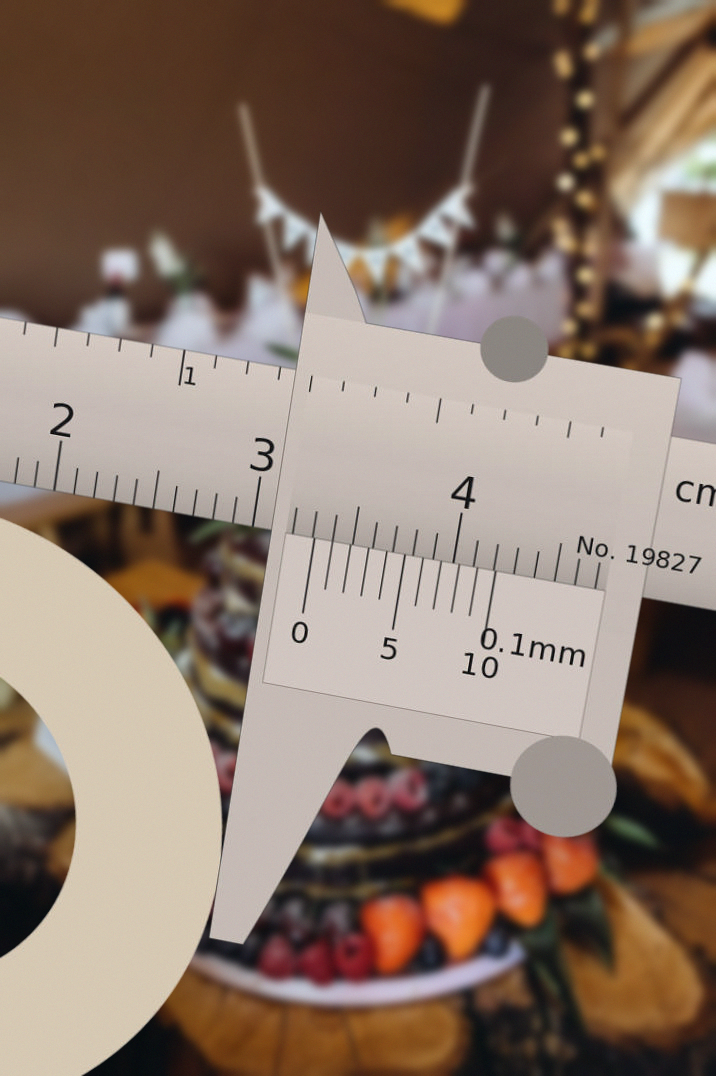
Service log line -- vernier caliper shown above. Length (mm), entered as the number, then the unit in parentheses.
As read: 33.1 (mm)
